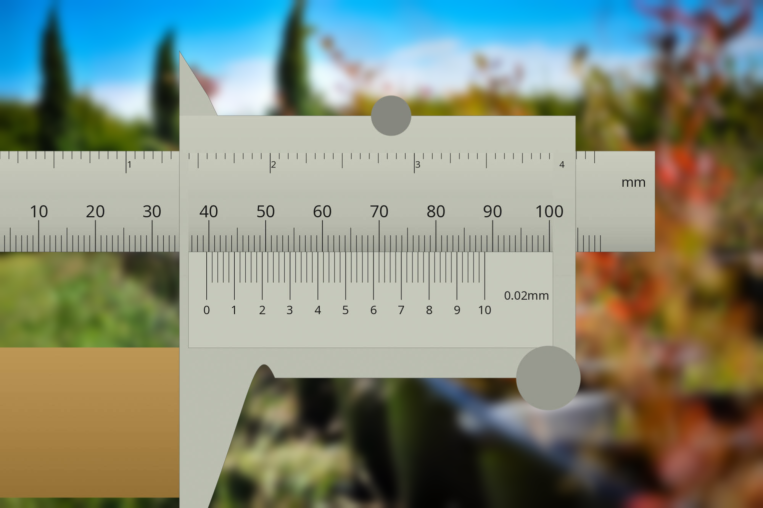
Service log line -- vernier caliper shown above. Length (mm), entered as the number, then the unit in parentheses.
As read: 39.6 (mm)
